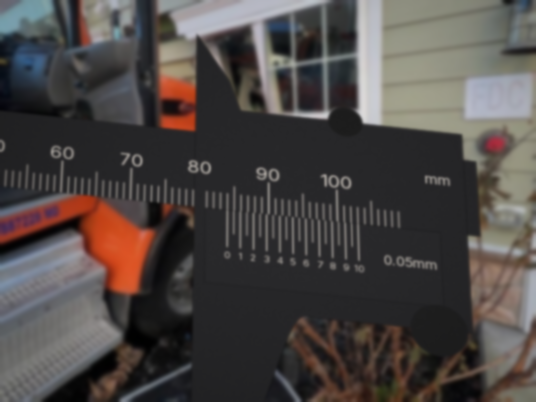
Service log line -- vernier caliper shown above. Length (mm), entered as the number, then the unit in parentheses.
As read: 84.0 (mm)
